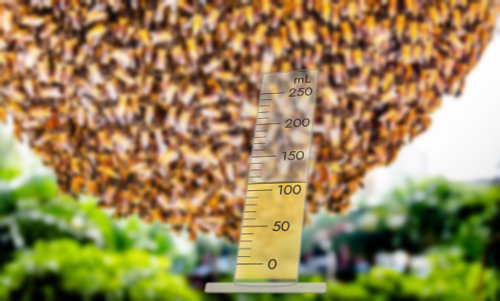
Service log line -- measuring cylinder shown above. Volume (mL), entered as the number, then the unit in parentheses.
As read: 110 (mL)
